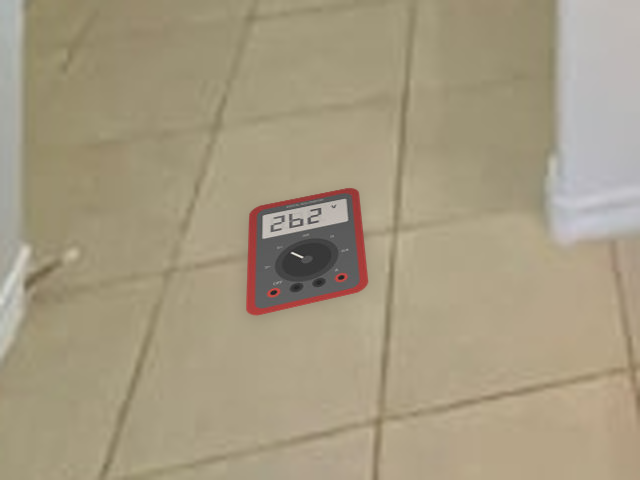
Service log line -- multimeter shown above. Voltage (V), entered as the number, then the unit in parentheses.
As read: 262 (V)
